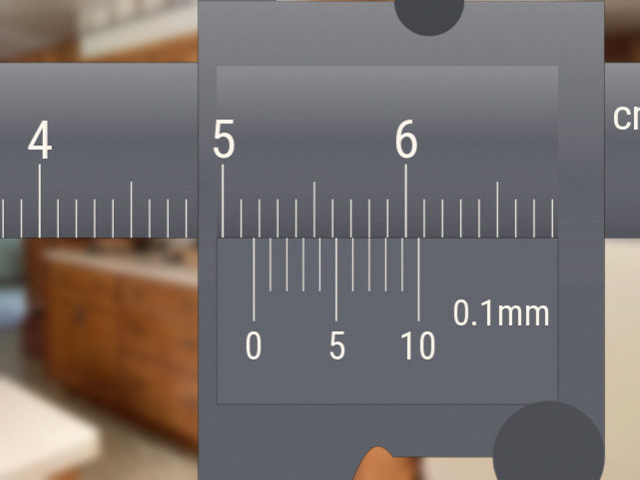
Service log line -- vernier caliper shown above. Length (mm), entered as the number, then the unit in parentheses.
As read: 51.7 (mm)
